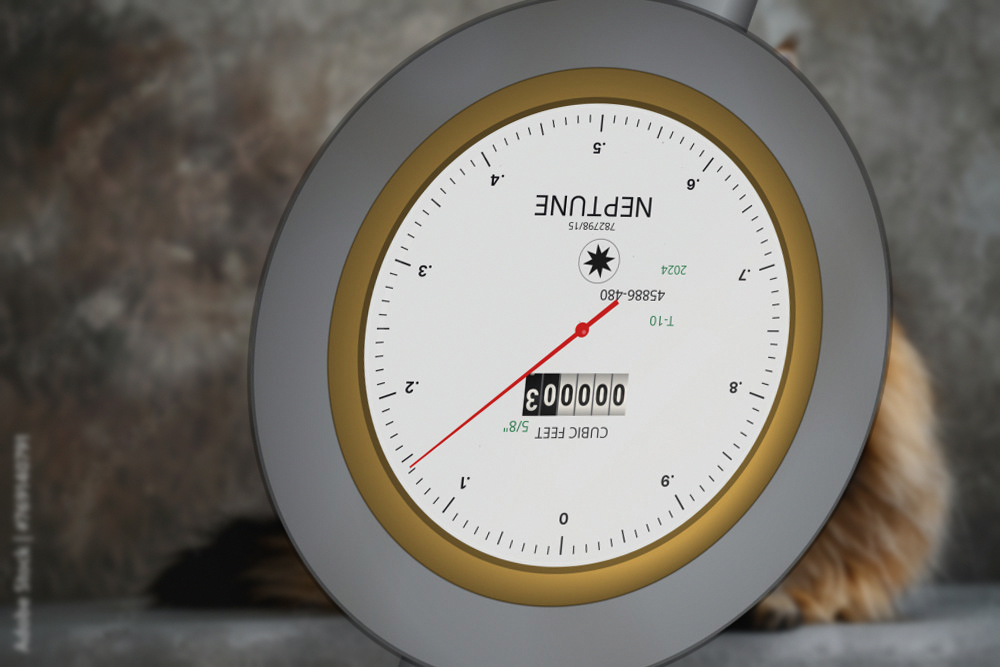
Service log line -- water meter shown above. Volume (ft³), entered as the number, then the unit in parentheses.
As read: 3.14 (ft³)
